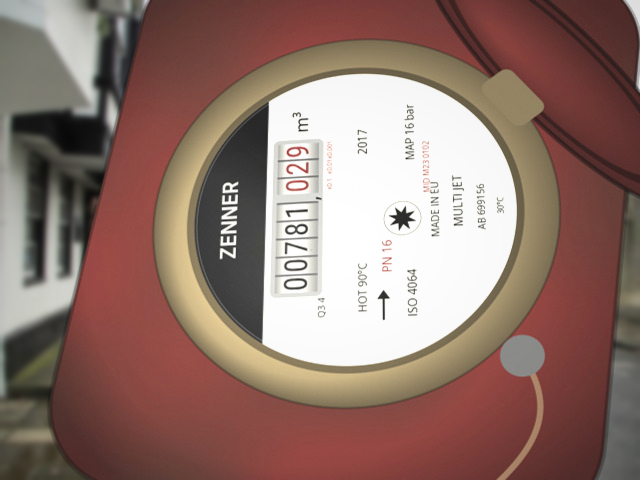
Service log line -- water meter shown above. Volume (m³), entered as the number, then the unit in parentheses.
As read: 781.029 (m³)
